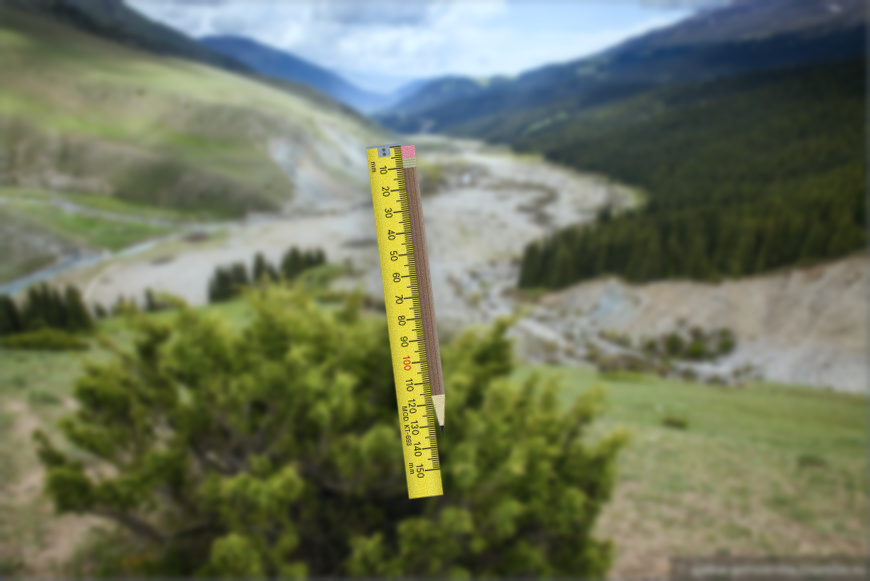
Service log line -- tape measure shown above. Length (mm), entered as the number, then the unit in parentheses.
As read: 135 (mm)
